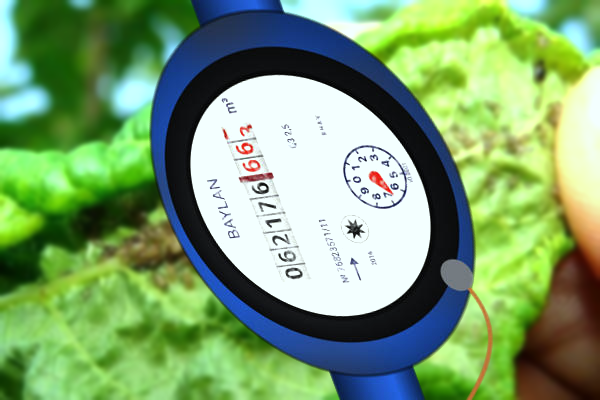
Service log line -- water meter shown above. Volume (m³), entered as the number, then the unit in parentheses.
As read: 62176.6626 (m³)
